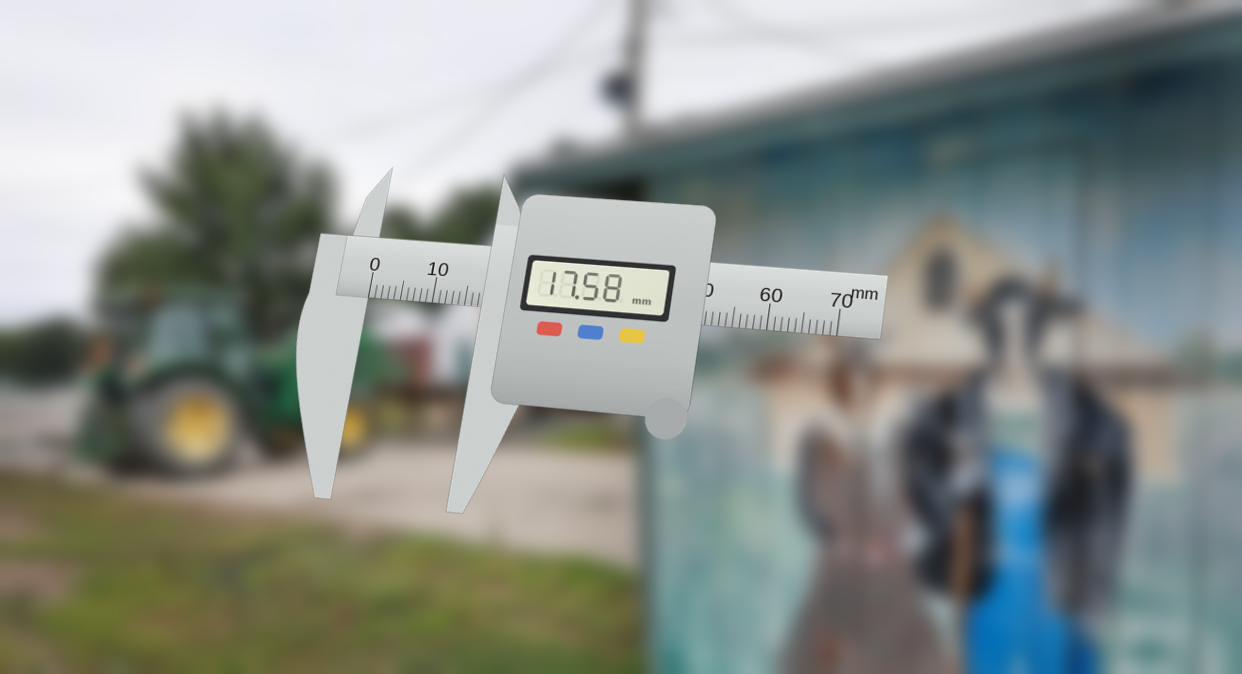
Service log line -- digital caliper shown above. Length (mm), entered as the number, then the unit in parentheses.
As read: 17.58 (mm)
